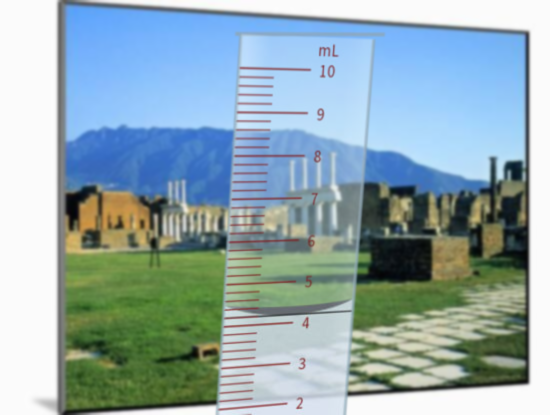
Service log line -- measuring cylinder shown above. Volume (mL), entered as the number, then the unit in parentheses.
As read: 4.2 (mL)
